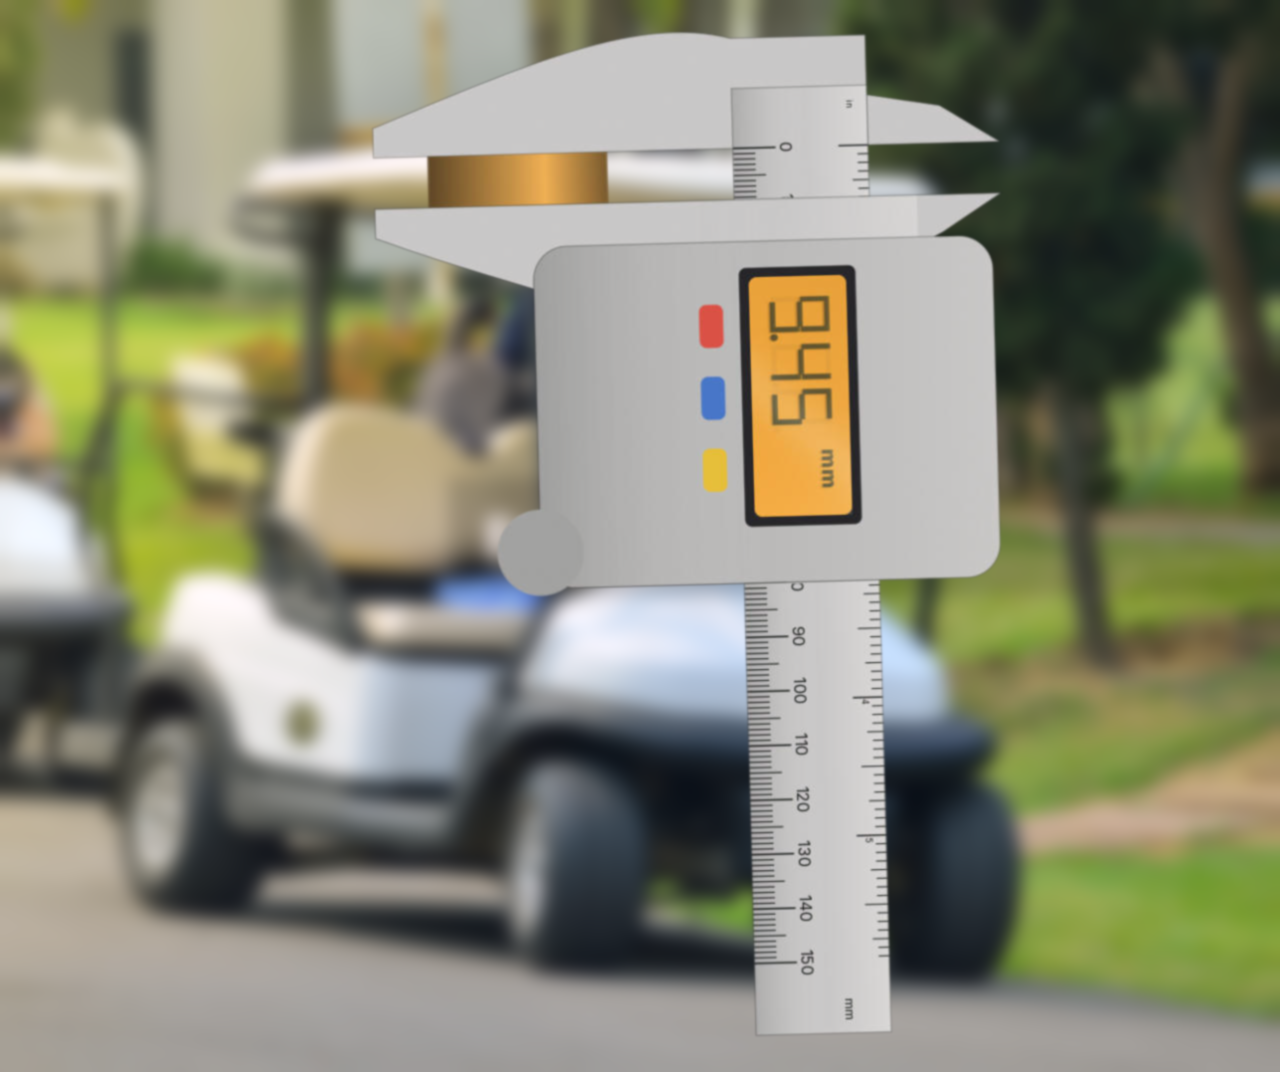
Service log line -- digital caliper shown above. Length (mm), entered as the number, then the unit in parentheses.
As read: 9.45 (mm)
